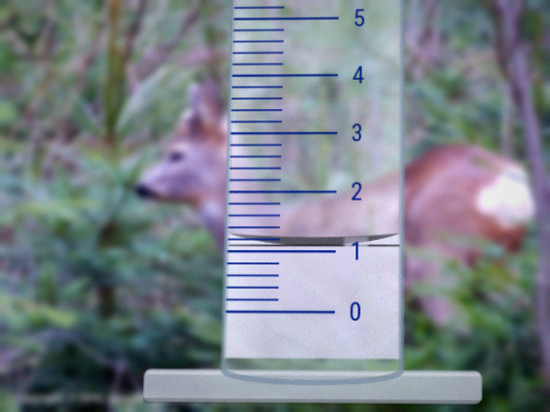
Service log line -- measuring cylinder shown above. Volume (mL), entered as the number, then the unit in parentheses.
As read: 1.1 (mL)
